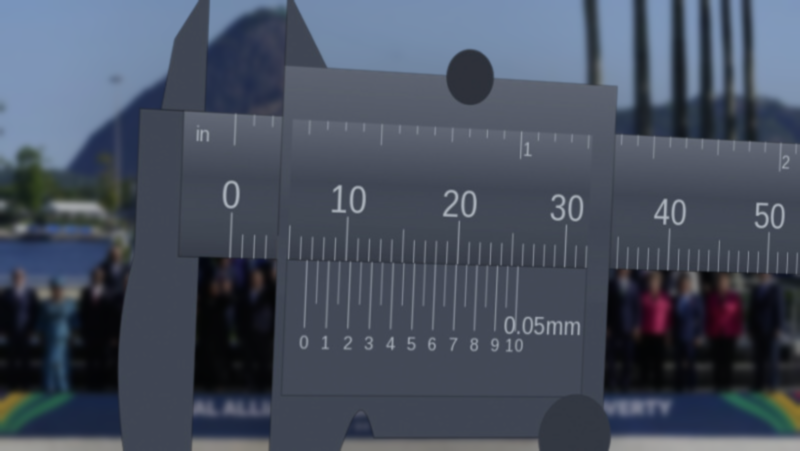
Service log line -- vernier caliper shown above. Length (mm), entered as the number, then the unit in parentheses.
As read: 6.6 (mm)
